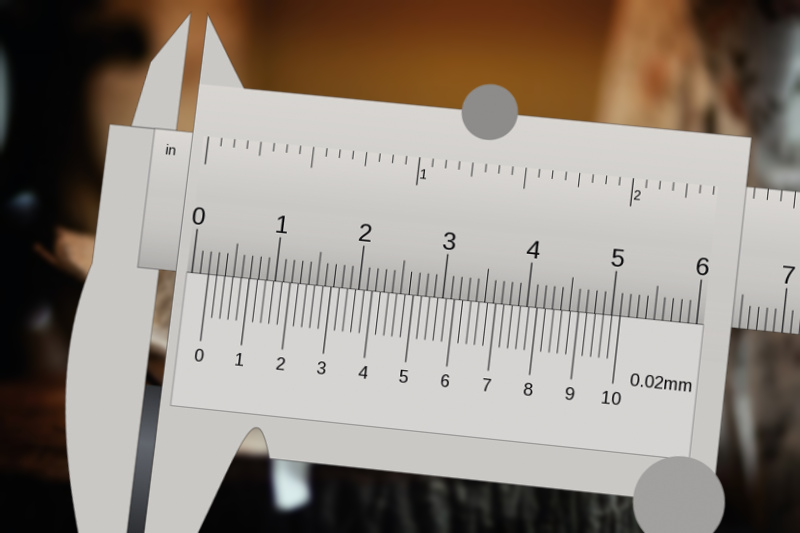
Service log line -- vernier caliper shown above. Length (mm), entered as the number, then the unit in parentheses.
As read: 2.0 (mm)
